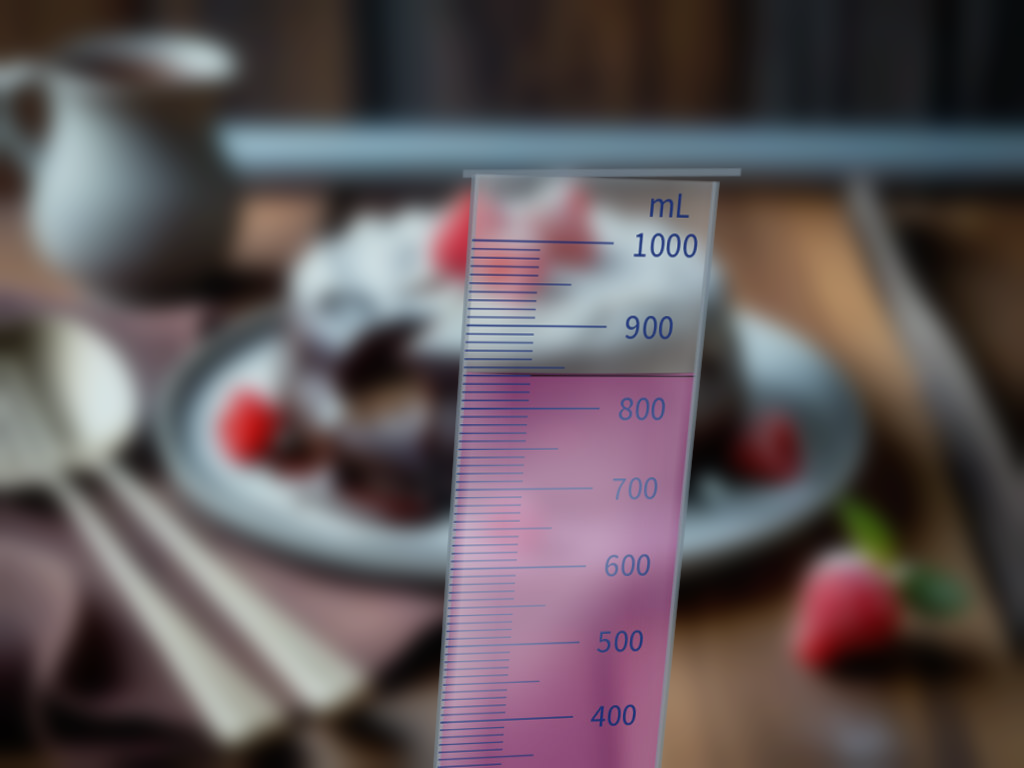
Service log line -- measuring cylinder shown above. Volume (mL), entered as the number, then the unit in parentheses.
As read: 840 (mL)
